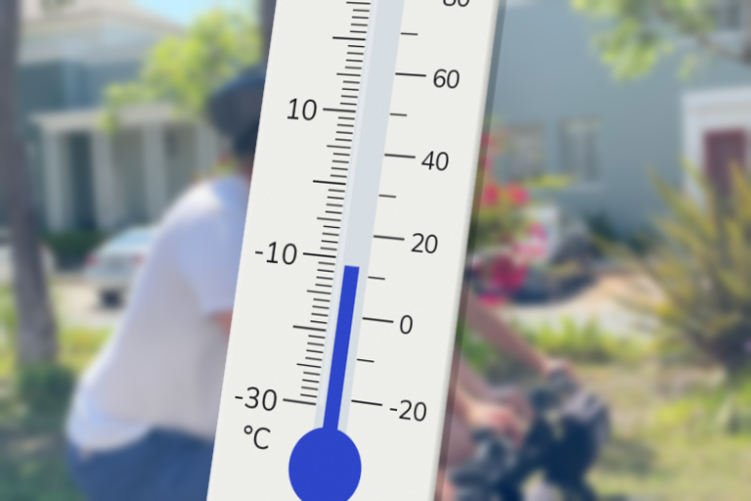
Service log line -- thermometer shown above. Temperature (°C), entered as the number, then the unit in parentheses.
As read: -11 (°C)
